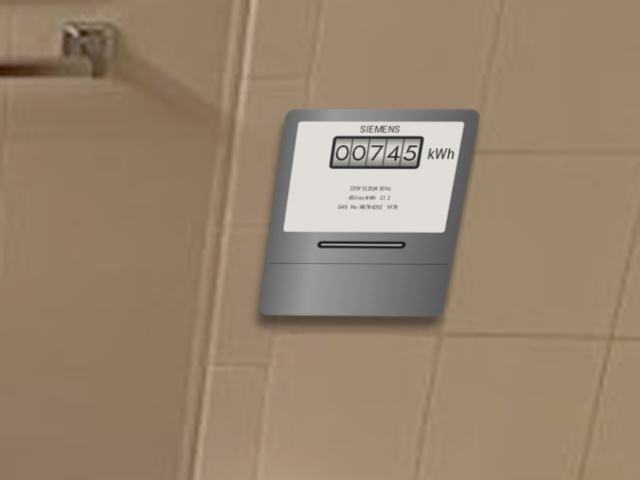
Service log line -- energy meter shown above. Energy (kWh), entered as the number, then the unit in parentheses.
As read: 745 (kWh)
